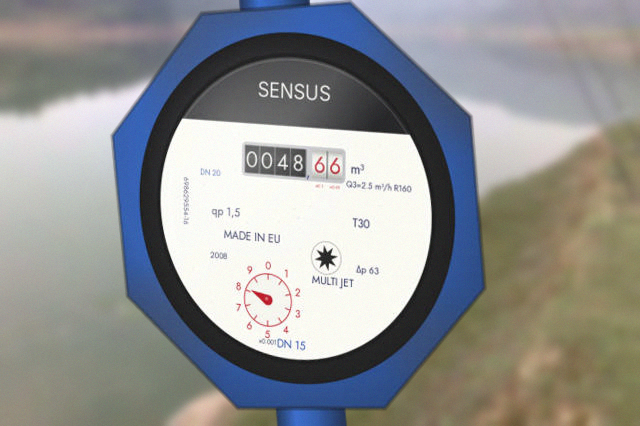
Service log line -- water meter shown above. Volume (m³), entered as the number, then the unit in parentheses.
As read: 48.668 (m³)
